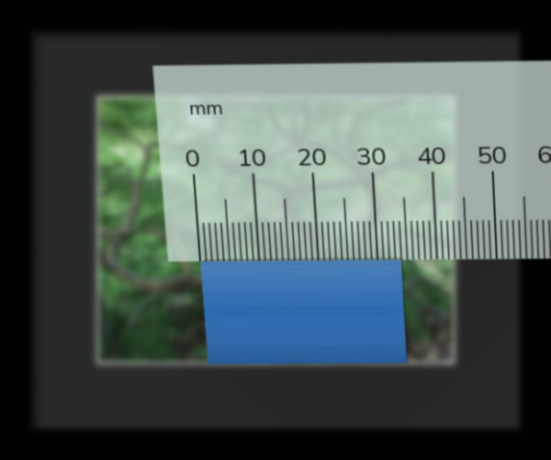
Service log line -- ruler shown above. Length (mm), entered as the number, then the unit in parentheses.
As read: 34 (mm)
